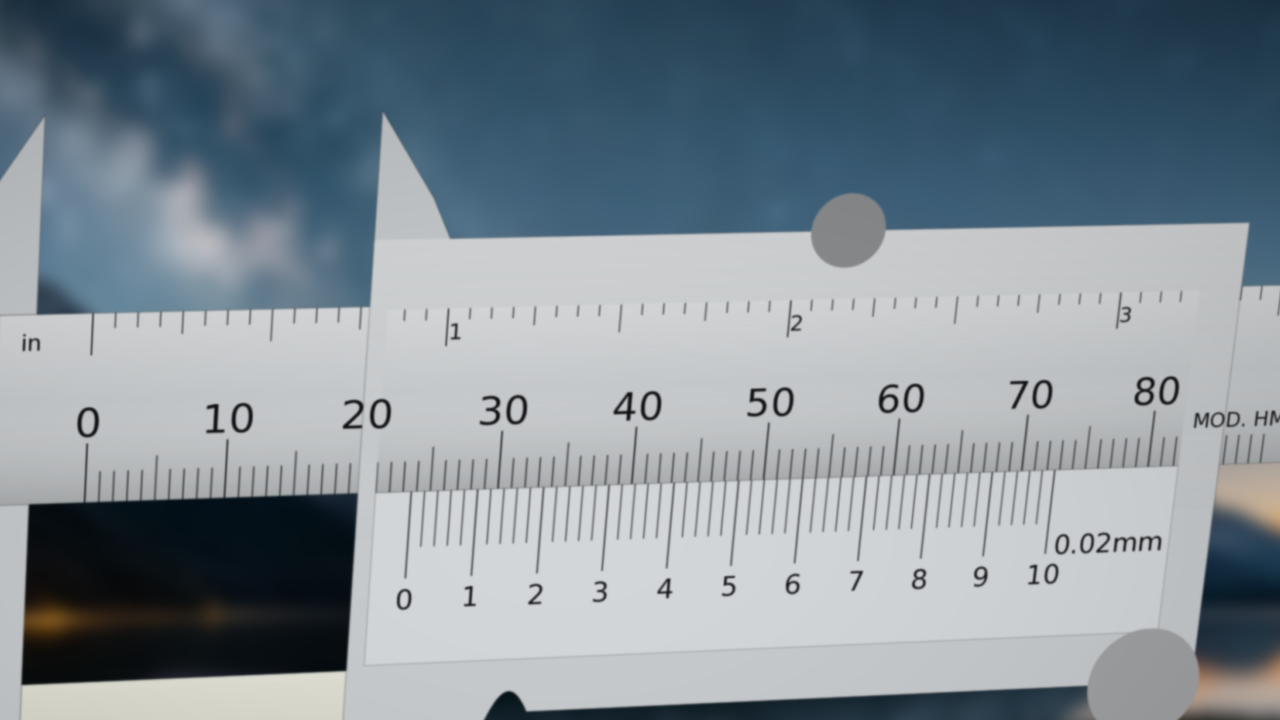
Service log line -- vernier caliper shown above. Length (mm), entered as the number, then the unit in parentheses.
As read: 23.6 (mm)
